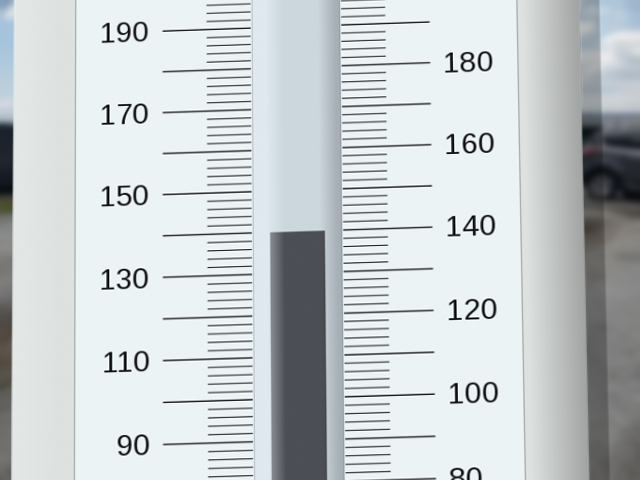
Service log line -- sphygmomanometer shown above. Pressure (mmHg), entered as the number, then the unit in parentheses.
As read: 140 (mmHg)
